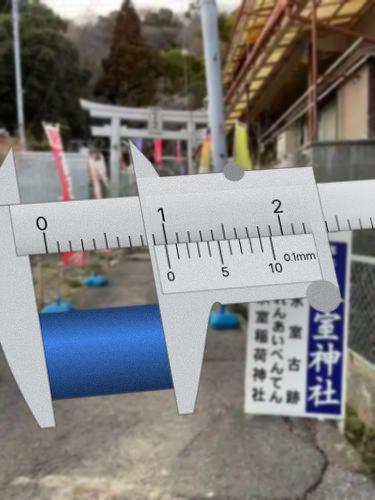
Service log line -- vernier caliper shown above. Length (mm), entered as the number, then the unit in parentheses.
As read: 9.9 (mm)
